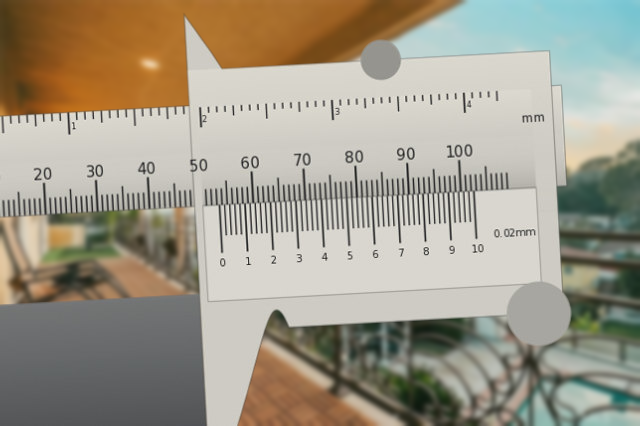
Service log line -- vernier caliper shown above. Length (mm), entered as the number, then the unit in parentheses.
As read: 53.5 (mm)
